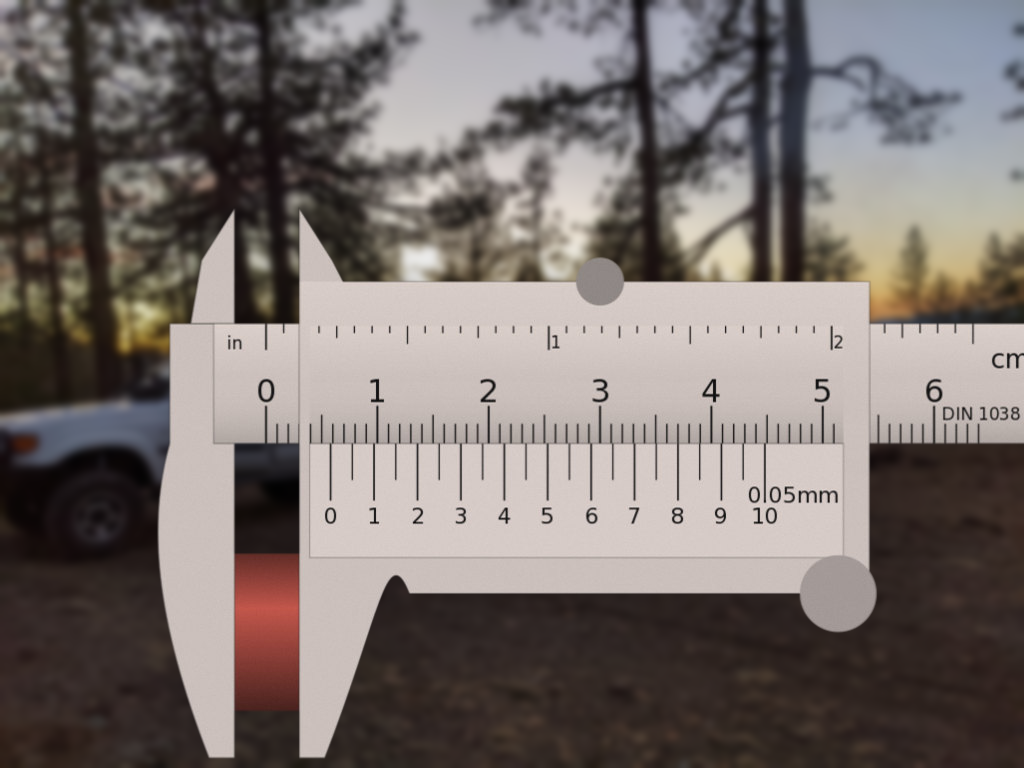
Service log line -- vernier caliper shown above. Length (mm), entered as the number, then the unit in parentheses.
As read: 5.8 (mm)
